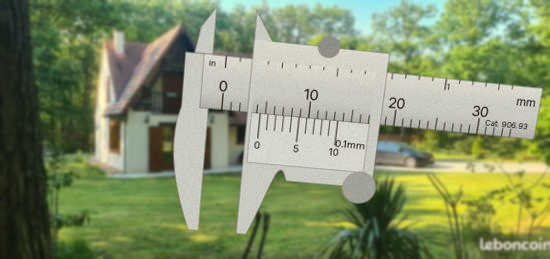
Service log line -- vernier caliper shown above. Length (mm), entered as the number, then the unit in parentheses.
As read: 4.4 (mm)
